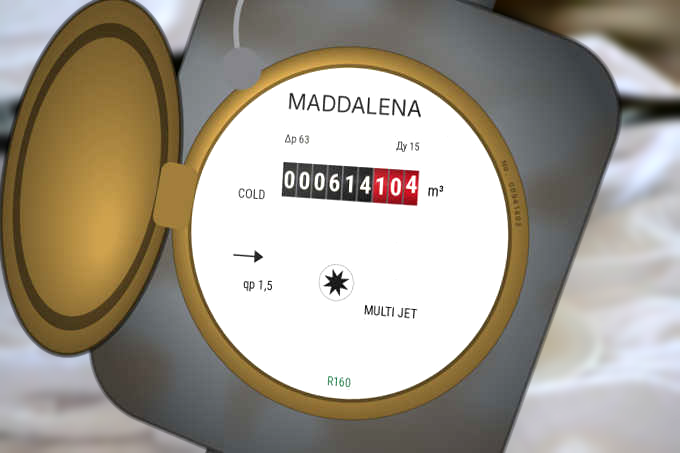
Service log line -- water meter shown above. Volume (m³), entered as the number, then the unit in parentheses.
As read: 614.104 (m³)
